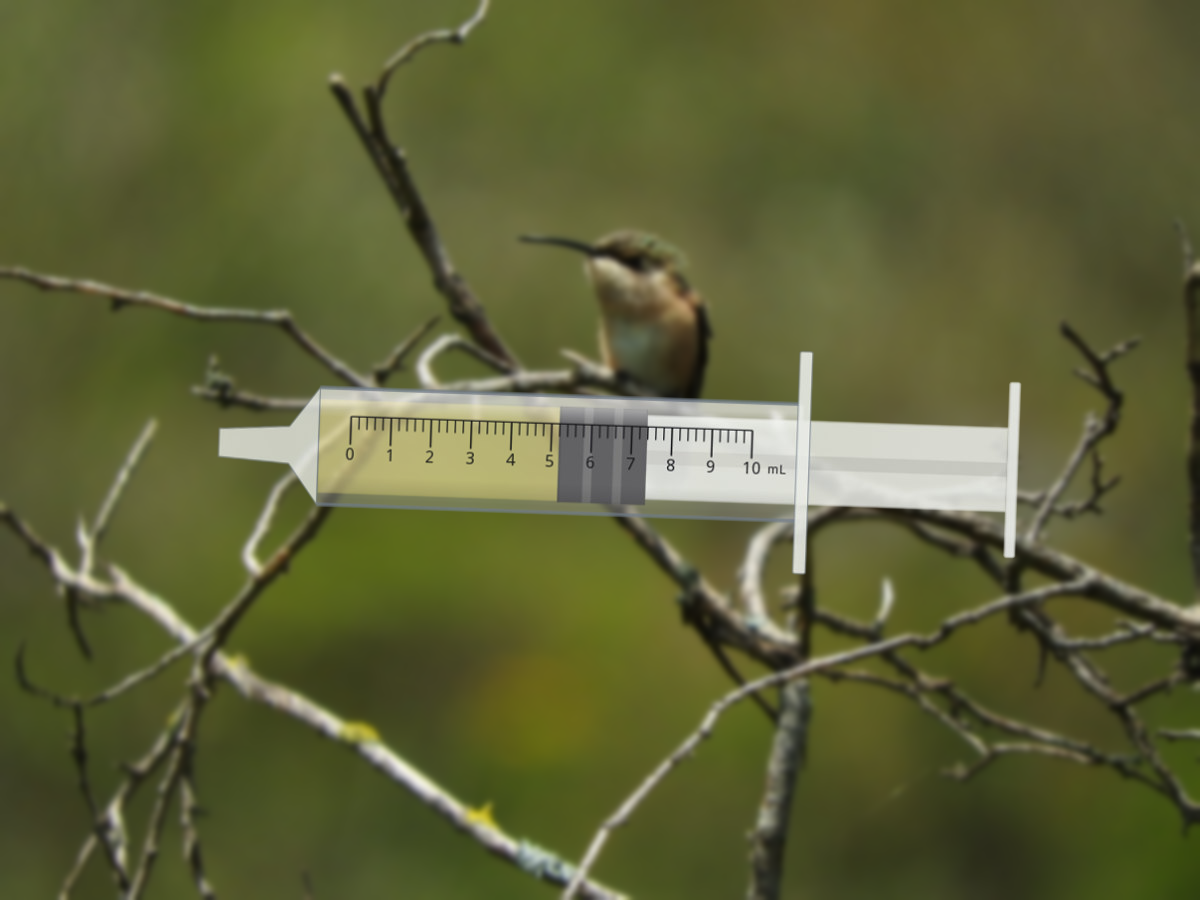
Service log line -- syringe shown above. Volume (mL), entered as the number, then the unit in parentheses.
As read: 5.2 (mL)
